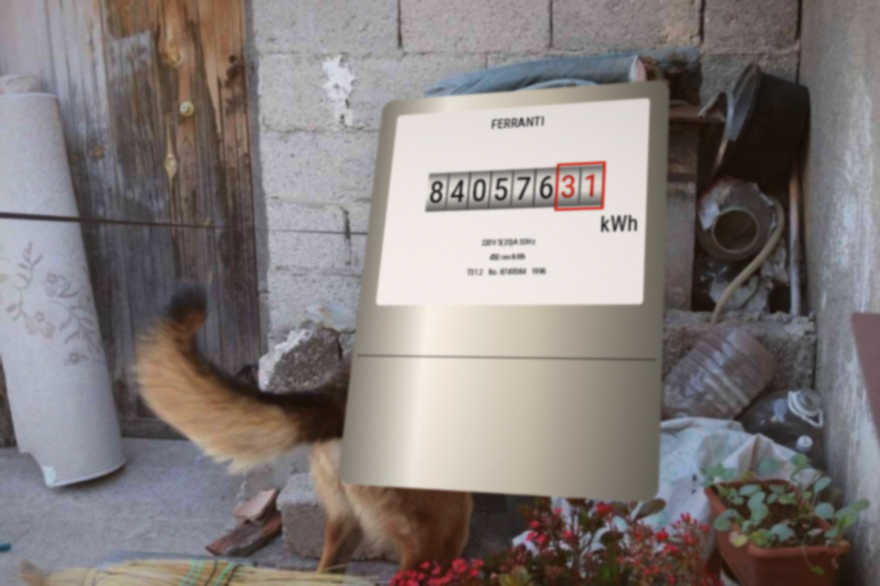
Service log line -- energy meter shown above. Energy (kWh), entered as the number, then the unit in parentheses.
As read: 840576.31 (kWh)
